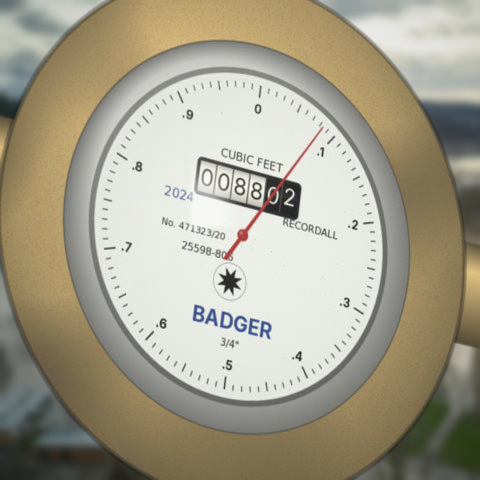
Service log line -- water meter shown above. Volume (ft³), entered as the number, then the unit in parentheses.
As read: 8802.08 (ft³)
